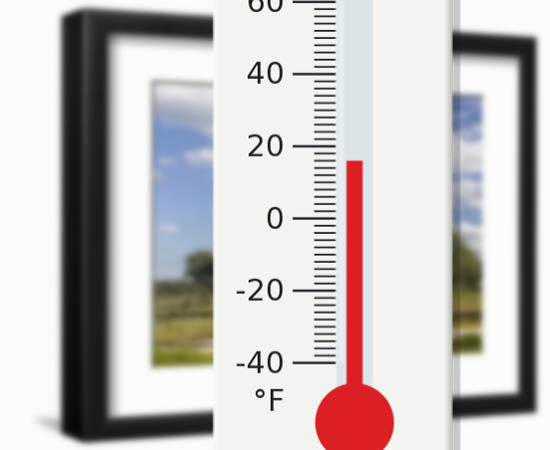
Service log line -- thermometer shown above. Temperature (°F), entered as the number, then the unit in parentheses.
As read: 16 (°F)
